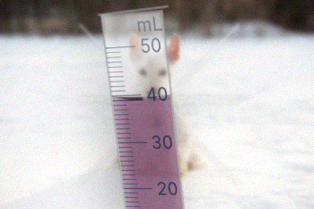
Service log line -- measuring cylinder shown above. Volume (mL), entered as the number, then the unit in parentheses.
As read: 39 (mL)
